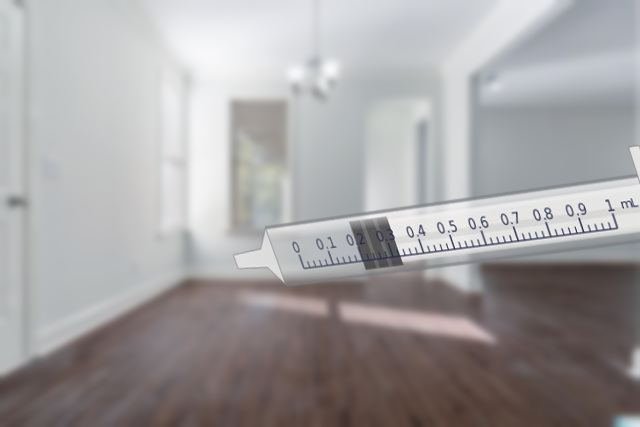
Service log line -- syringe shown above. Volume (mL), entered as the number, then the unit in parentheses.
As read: 0.2 (mL)
